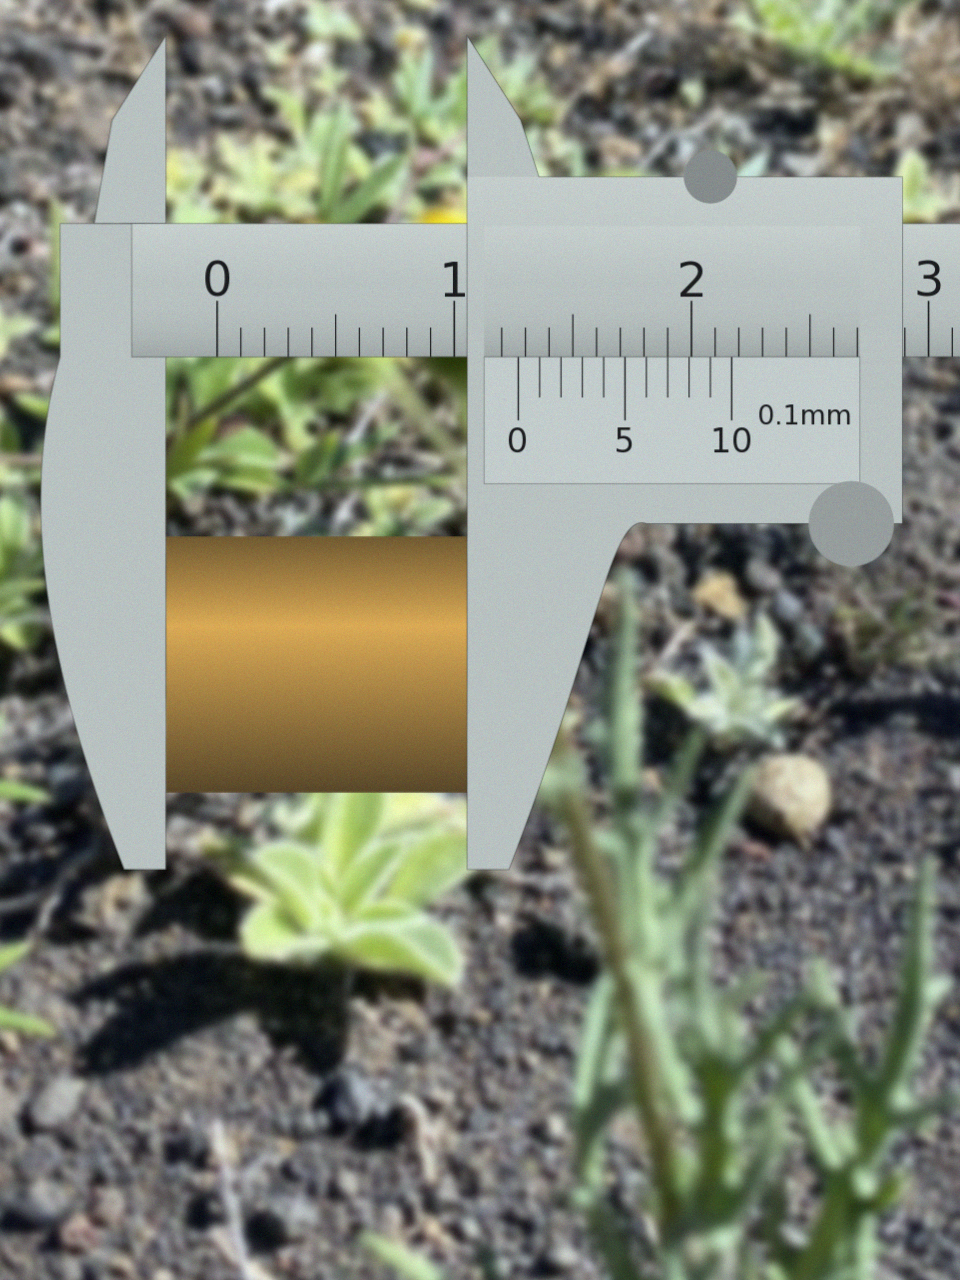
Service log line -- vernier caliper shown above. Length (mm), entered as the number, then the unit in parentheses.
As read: 12.7 (mm)
